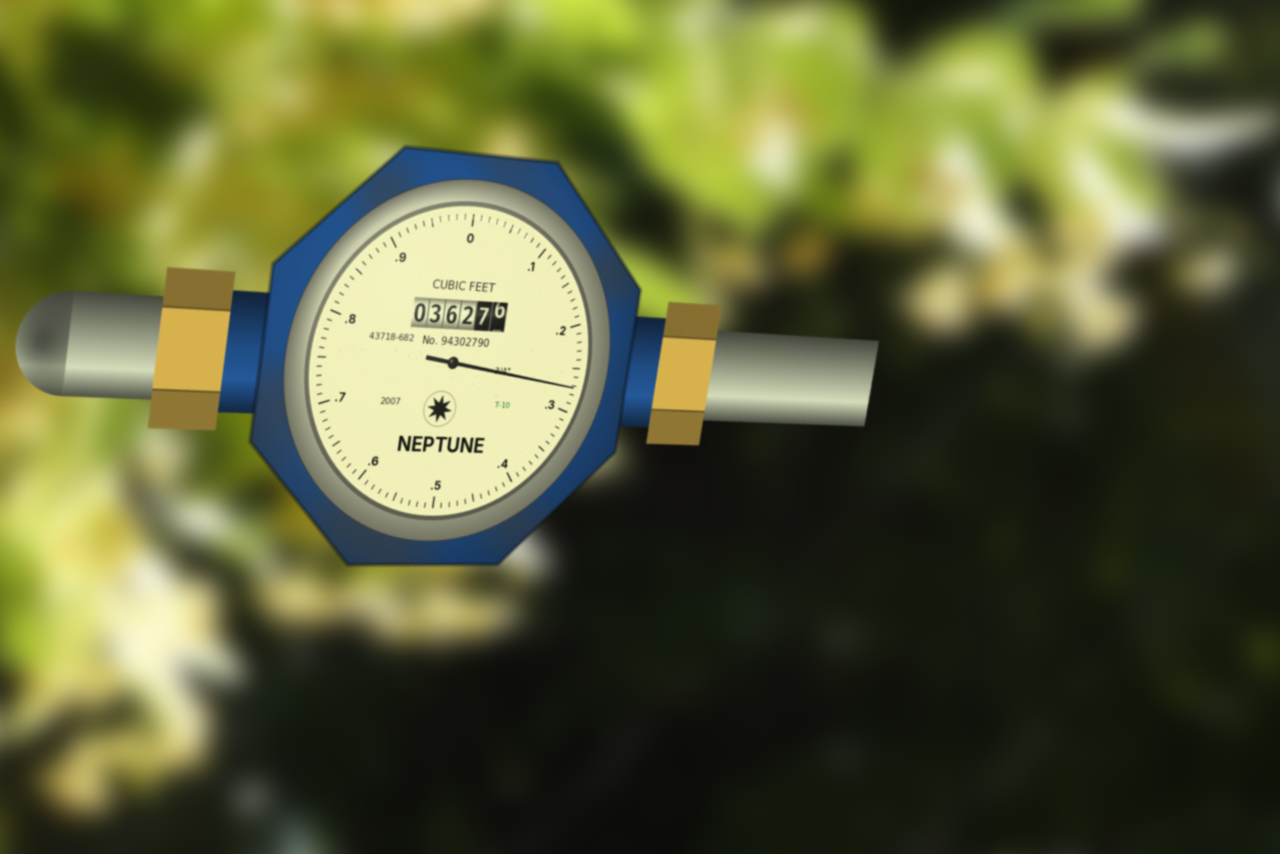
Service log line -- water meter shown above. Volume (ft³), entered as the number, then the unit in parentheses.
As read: 36276.27 (ft³)
